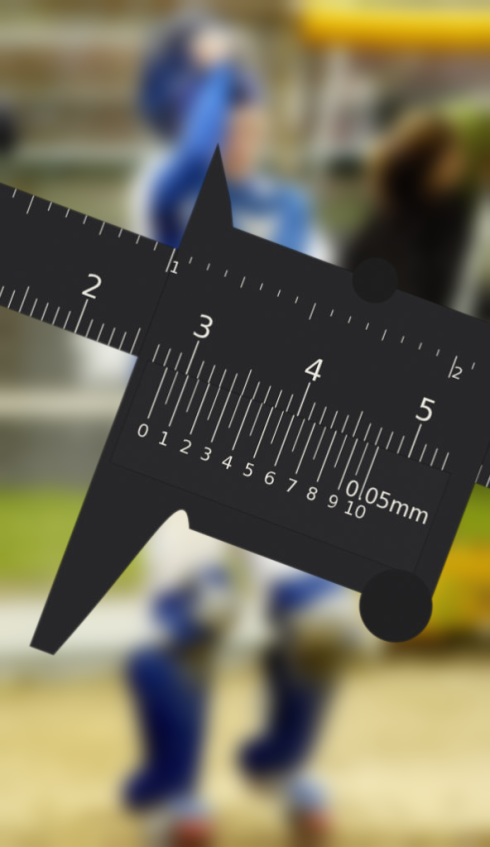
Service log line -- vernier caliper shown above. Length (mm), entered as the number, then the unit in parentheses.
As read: 28.3 (mm)
